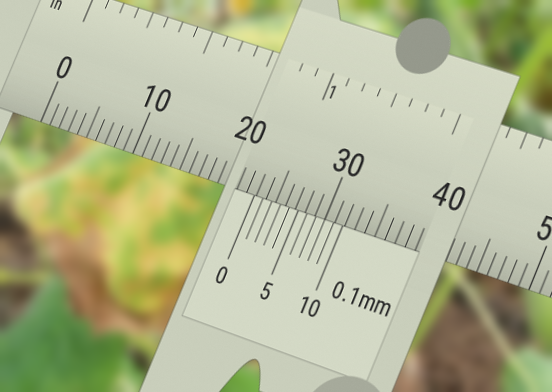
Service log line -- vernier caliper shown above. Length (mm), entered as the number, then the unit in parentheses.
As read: 22.8 (mm)
